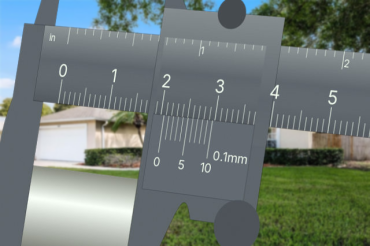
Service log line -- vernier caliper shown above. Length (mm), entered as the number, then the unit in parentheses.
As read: 20.6 (mm)
